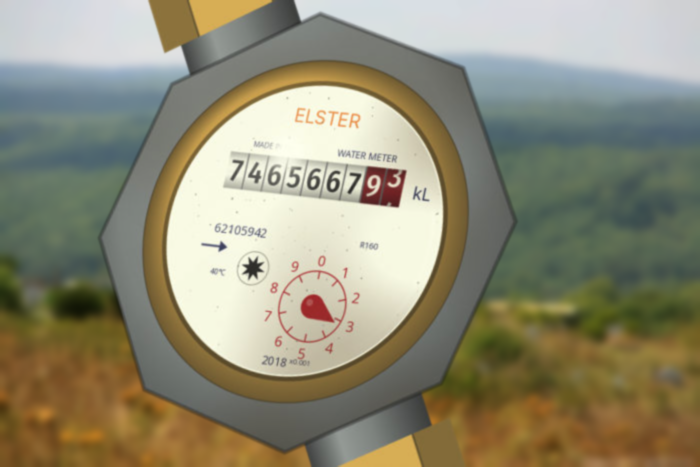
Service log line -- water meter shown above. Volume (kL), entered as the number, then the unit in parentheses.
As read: 7465667.933 (kL)
